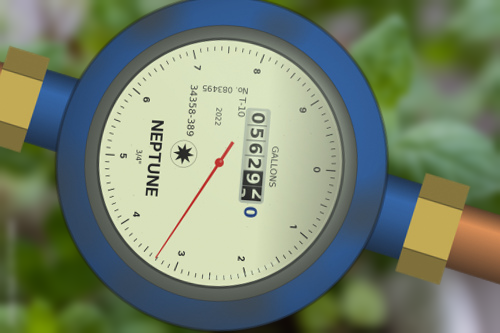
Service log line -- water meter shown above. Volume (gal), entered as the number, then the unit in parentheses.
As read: 562923.3 (gal)
